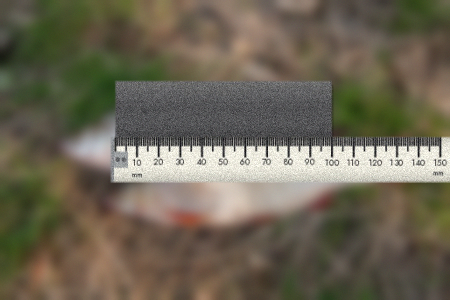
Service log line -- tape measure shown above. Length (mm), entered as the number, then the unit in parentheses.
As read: 100 (mm)
